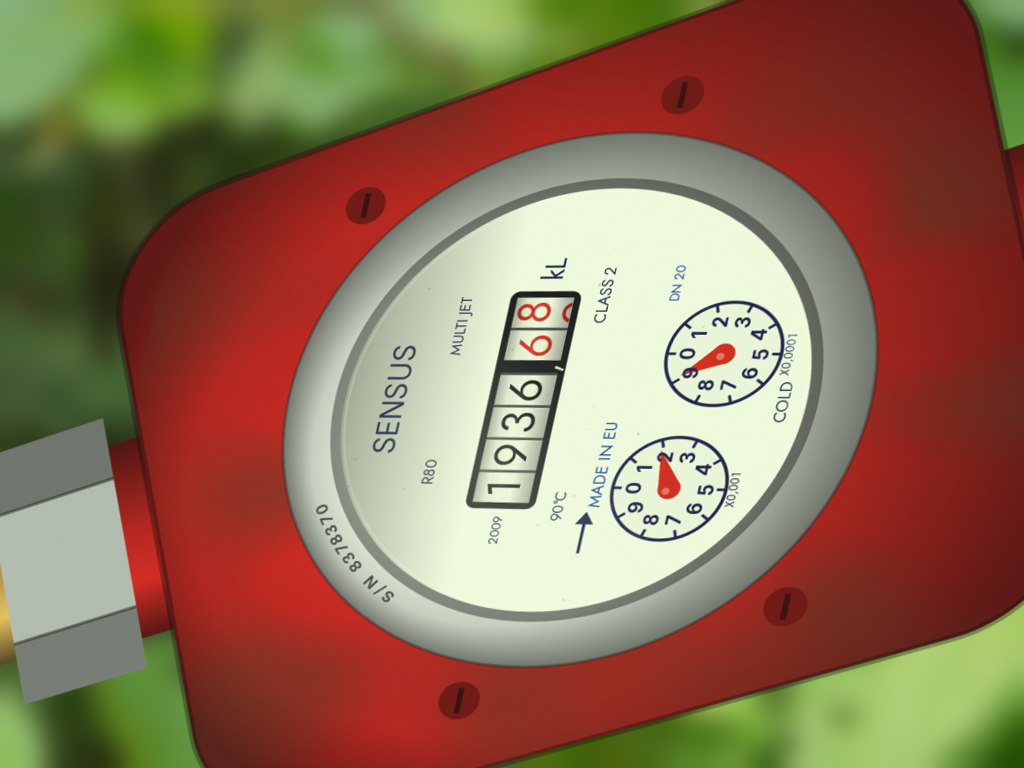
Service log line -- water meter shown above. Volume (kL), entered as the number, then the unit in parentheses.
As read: 1936.6819 (kL)
